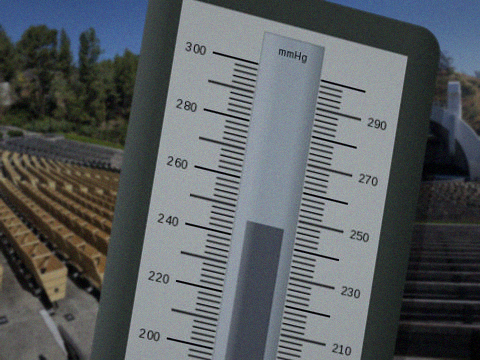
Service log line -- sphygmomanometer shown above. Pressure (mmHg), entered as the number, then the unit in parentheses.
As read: 246 (mmHg)
